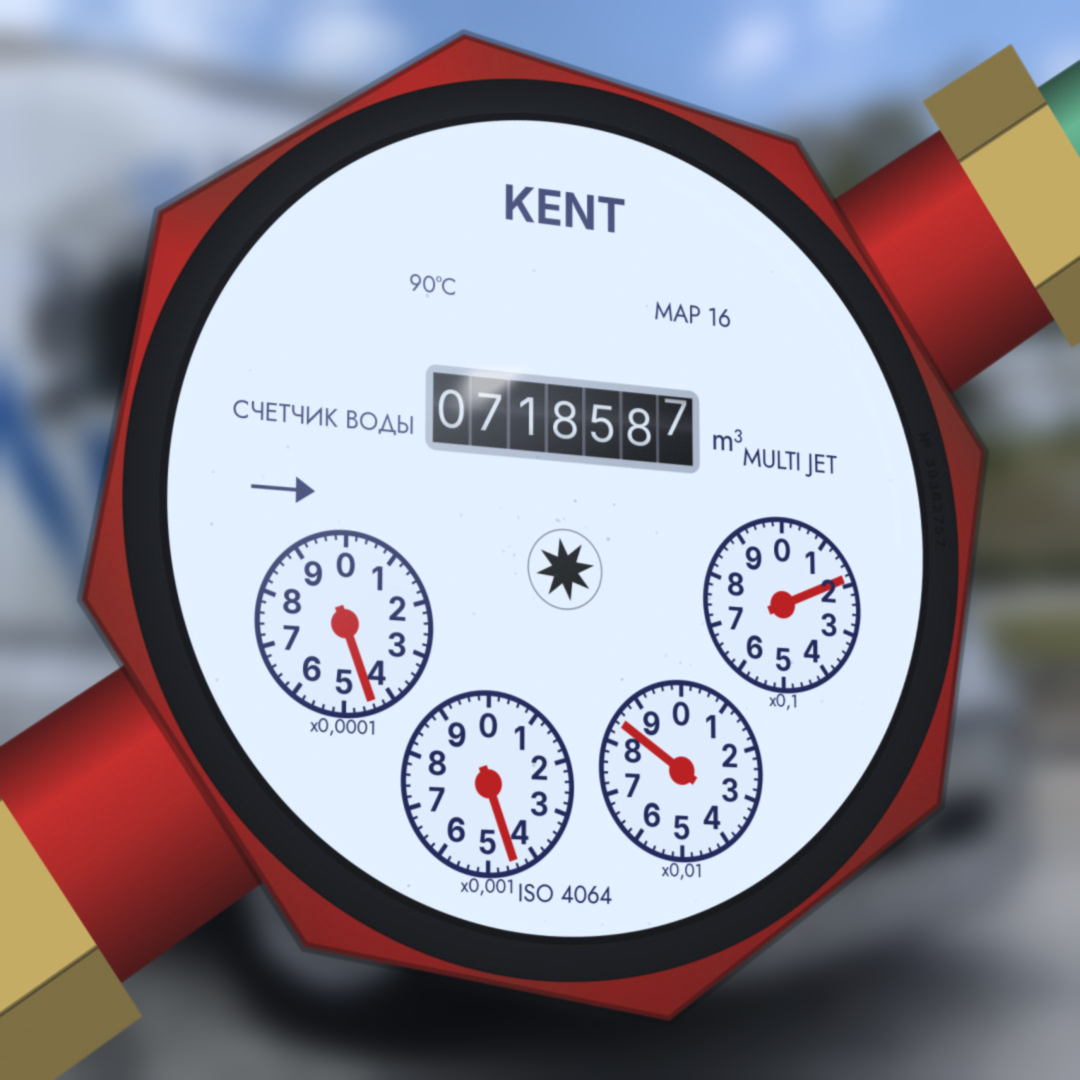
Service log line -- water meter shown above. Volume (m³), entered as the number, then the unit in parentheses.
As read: 718587.1844 (m³)
